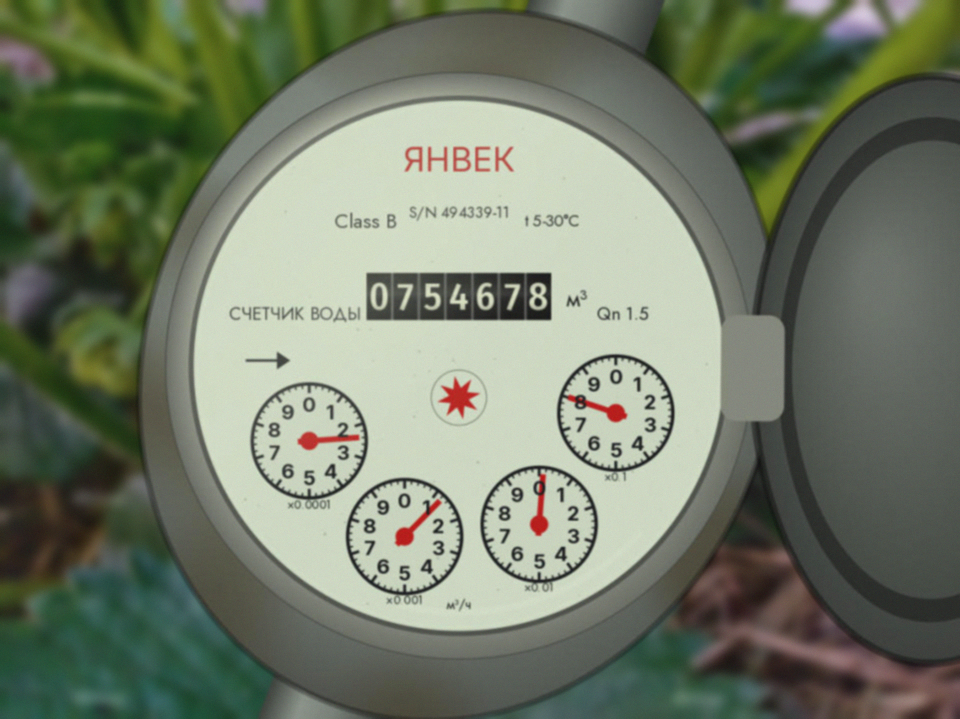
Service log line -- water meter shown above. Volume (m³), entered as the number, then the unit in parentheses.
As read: 754678.8012 (m³)
